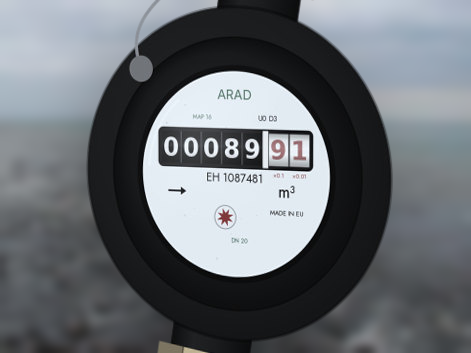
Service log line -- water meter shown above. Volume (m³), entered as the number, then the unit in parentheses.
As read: 89.91 (m³)
